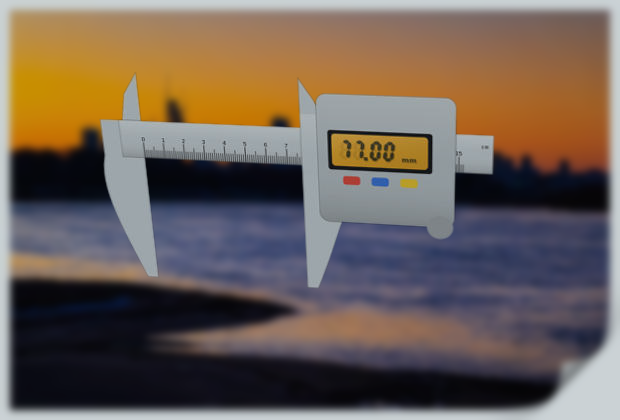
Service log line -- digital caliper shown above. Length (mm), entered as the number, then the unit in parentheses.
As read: 77.00 (mm)
